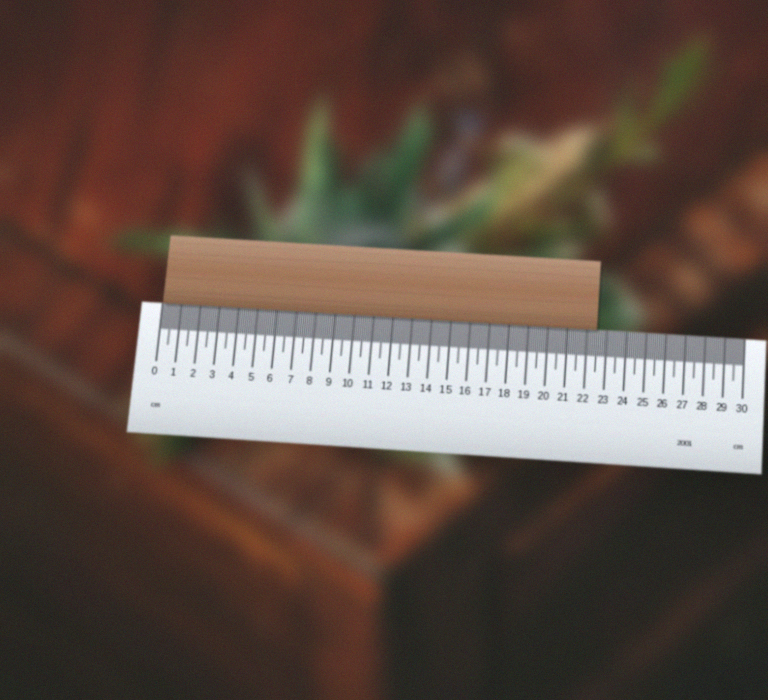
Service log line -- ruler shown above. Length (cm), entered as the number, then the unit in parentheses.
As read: 22.5 (cm)
